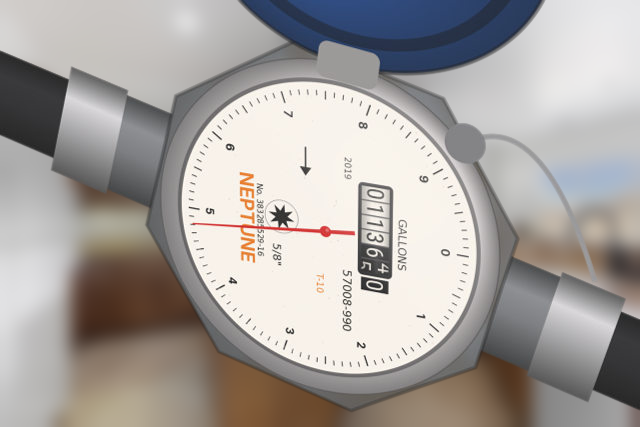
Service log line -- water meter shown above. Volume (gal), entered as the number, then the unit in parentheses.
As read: 113644.8 (gal)
